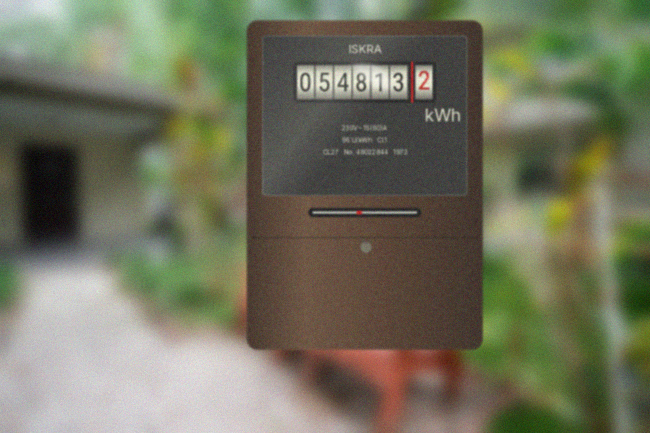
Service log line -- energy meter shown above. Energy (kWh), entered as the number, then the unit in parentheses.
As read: 54813.2 (kWh)
